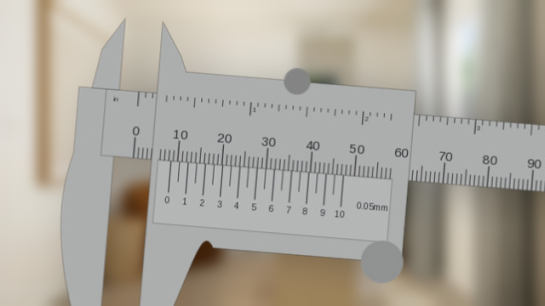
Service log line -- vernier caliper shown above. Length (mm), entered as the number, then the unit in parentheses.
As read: 8.5 (mm)
